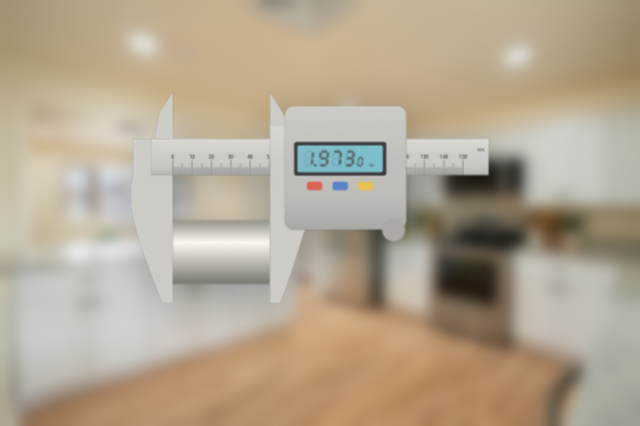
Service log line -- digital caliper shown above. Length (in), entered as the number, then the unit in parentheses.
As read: 1.9730 (in)
